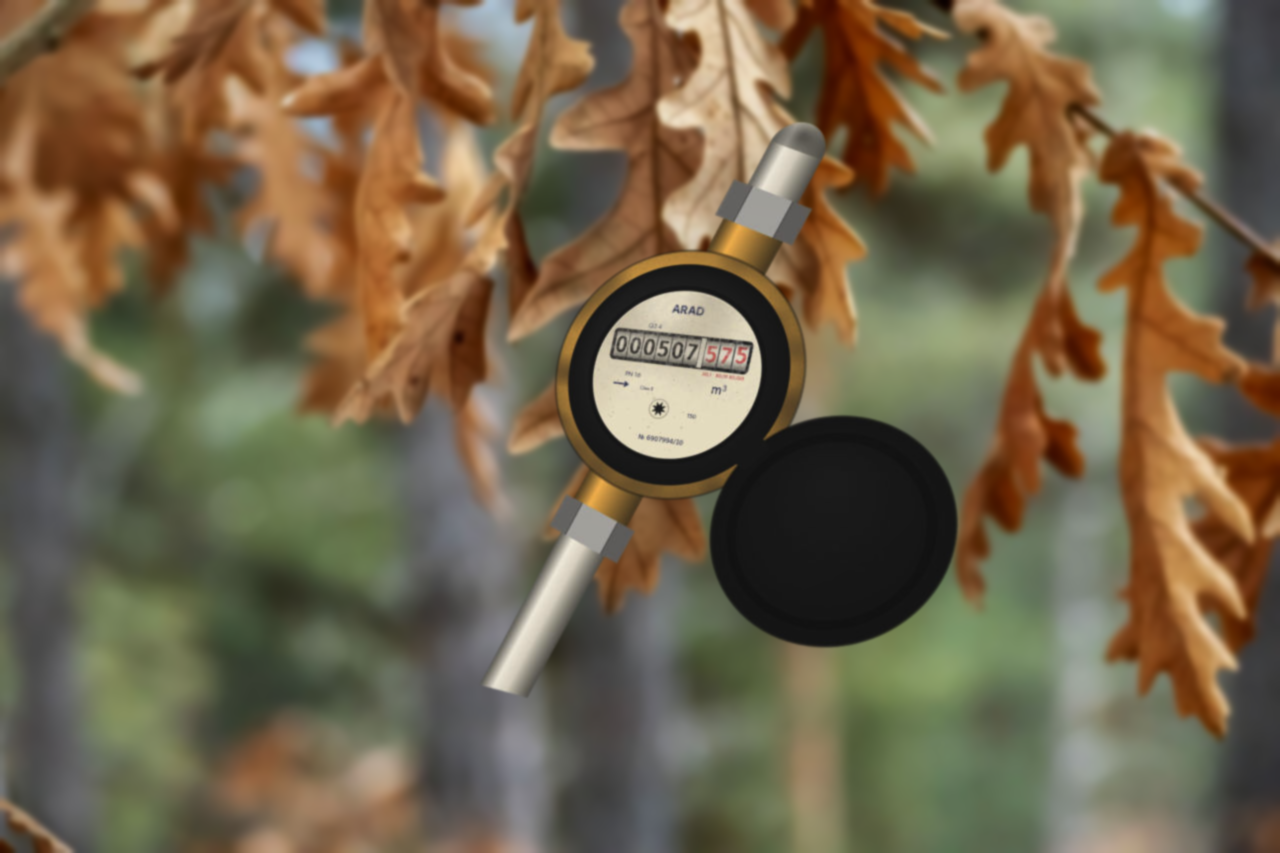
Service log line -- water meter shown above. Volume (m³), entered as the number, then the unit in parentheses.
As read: 507.575 (m³)
